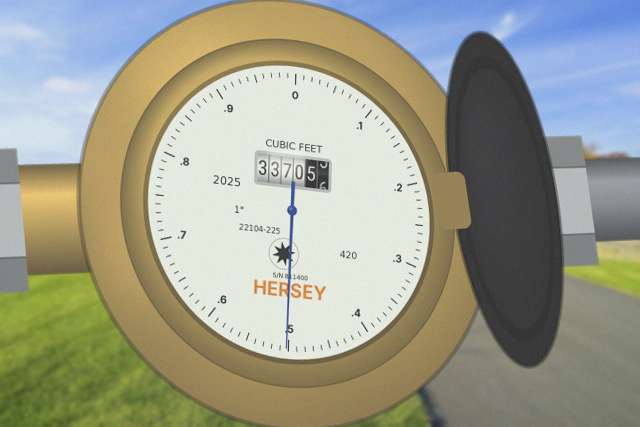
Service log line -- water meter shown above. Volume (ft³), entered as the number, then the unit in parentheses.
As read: 337055.50 (ft³)
